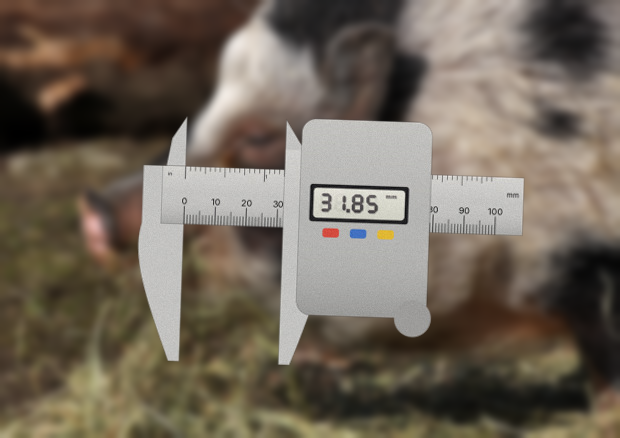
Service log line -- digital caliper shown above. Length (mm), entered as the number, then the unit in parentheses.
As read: 31.85 (mm)
